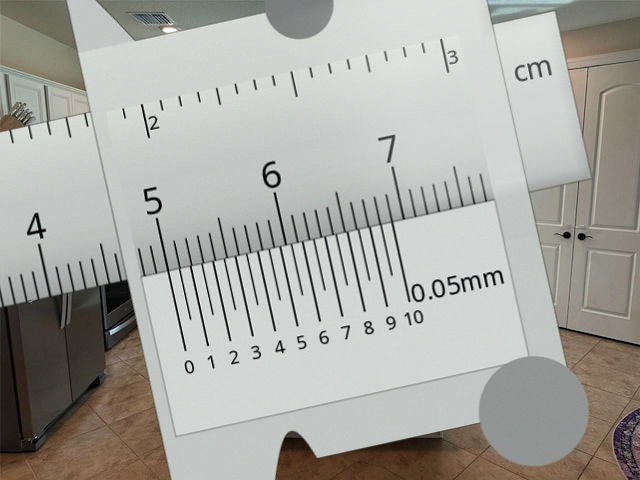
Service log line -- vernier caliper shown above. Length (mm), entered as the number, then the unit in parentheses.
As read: 50.0 (mm)
